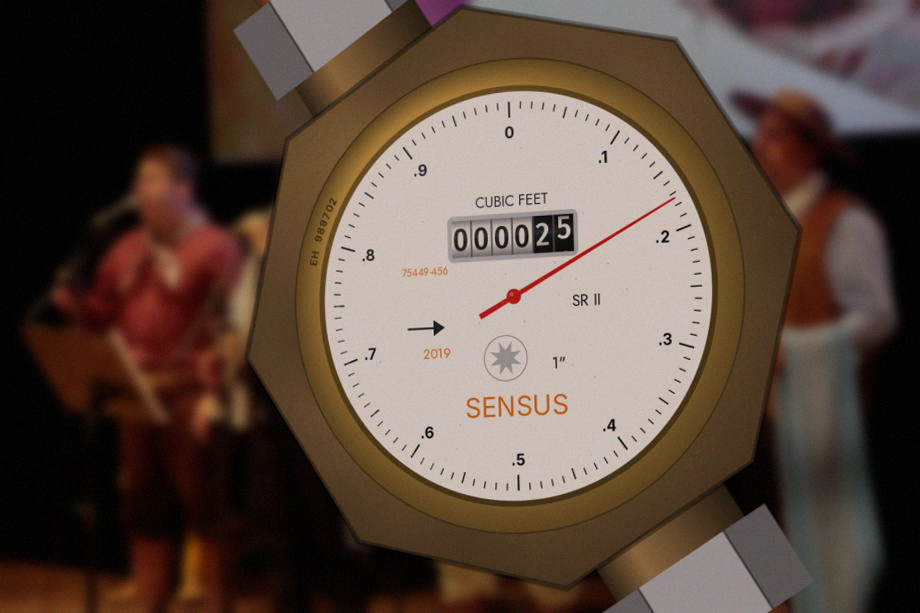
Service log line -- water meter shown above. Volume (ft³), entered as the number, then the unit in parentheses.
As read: 25.17 (ft³)
